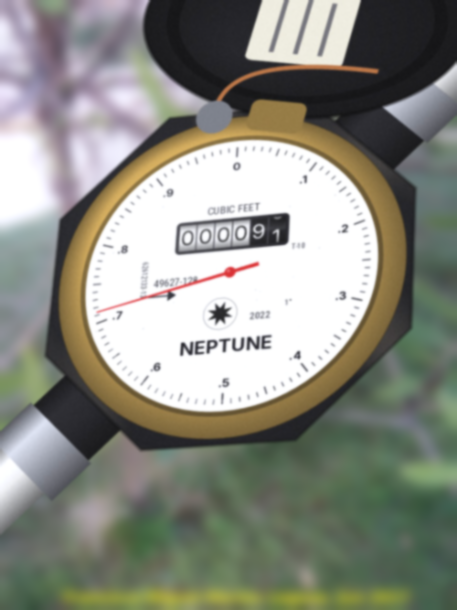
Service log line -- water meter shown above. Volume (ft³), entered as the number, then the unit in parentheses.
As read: 90.71 (ft³)
